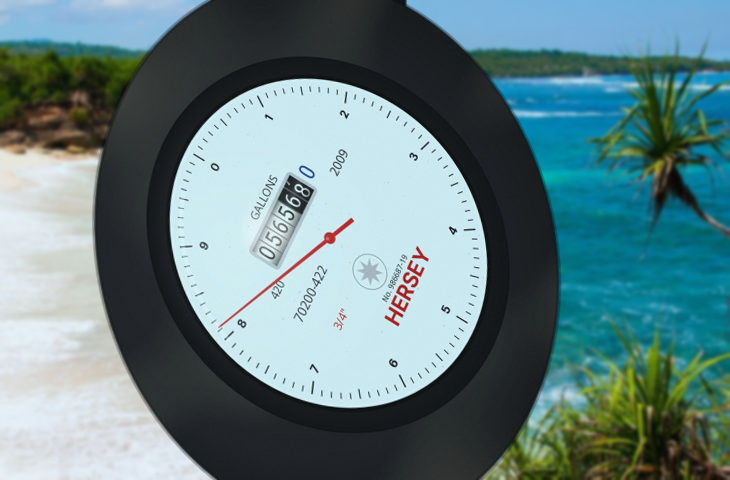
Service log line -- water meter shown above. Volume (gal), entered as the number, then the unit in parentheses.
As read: 565678.1 (gal)
